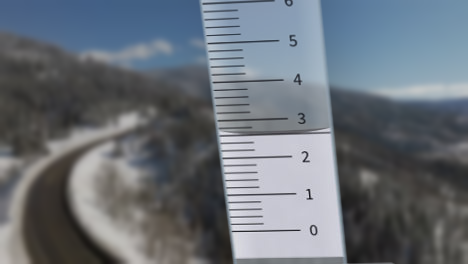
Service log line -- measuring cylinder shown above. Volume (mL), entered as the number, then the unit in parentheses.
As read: 2.6 (mL)
